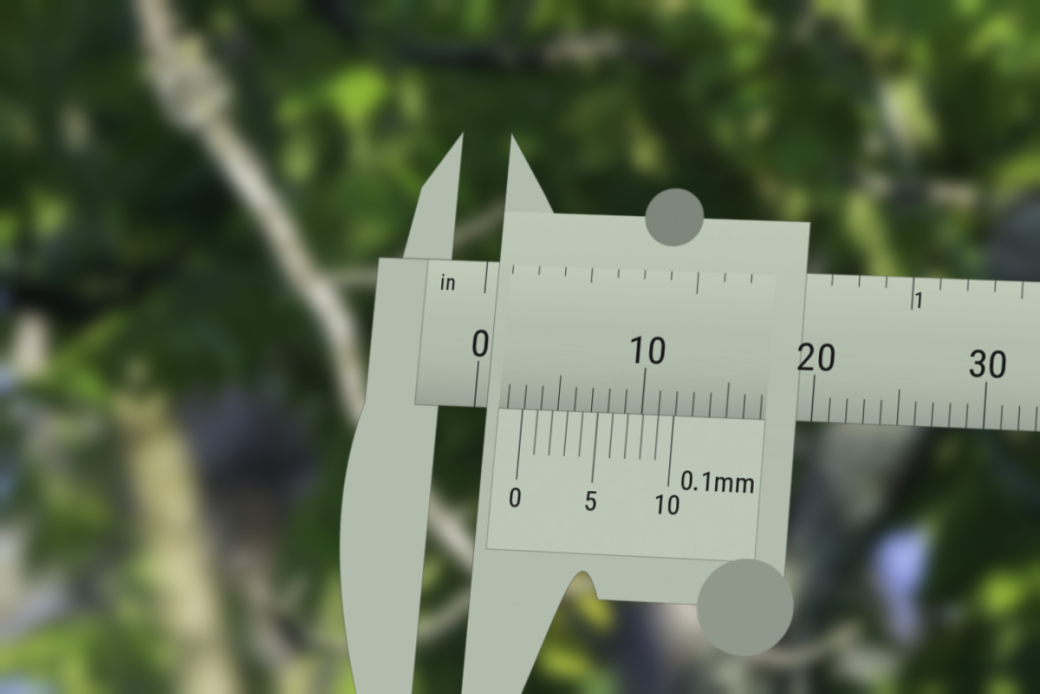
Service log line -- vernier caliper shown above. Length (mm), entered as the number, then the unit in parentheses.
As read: 2.9 (mm)
